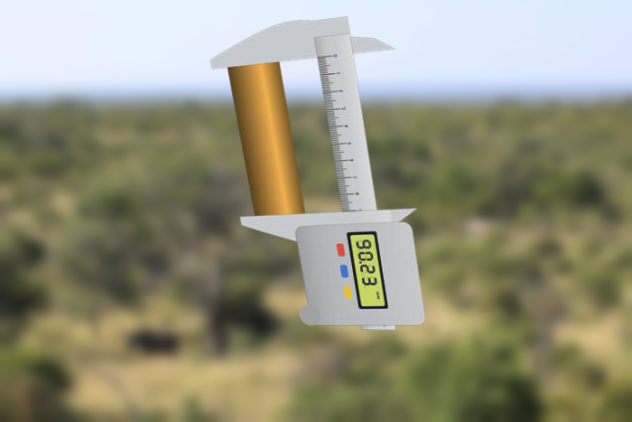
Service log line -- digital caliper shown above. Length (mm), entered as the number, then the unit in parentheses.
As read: 90.23 (mm)
